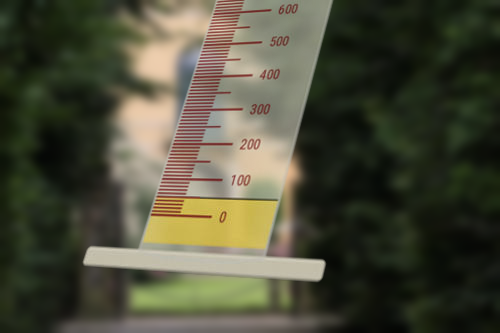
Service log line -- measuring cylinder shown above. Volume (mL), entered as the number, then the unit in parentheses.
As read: 50 (mL)
